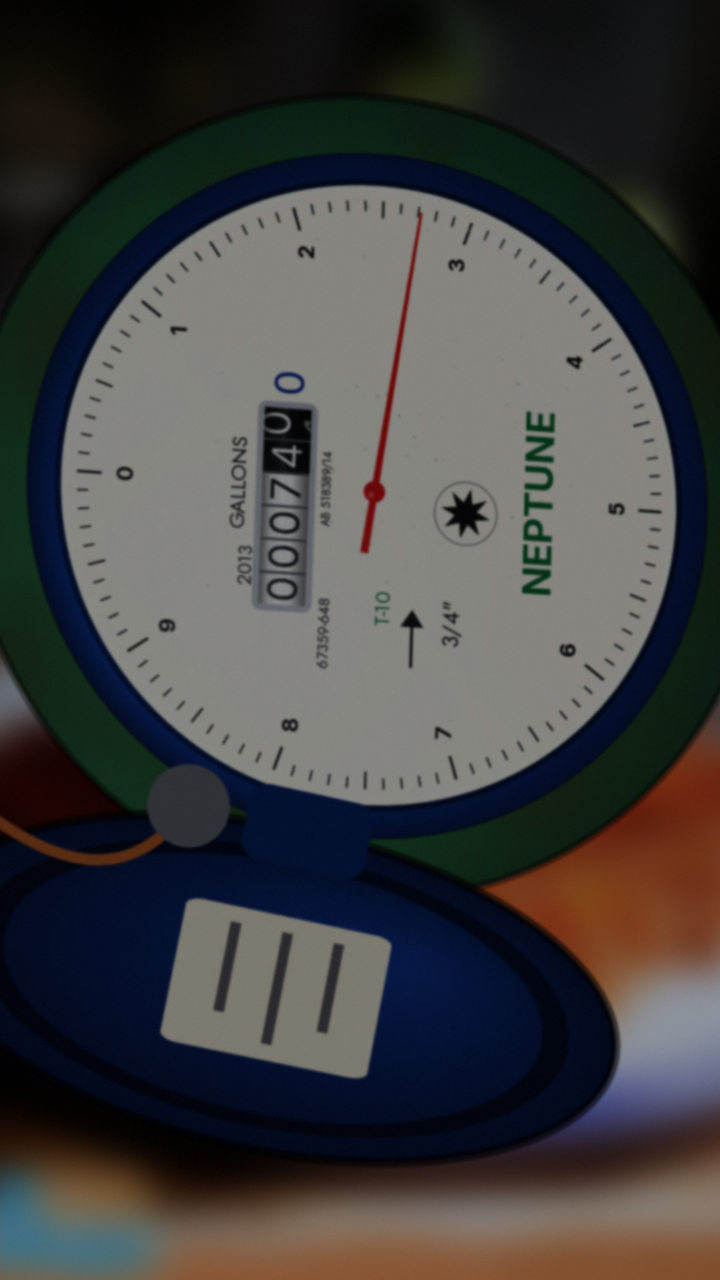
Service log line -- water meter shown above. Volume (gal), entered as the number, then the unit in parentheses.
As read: 7402.7 (gal)
